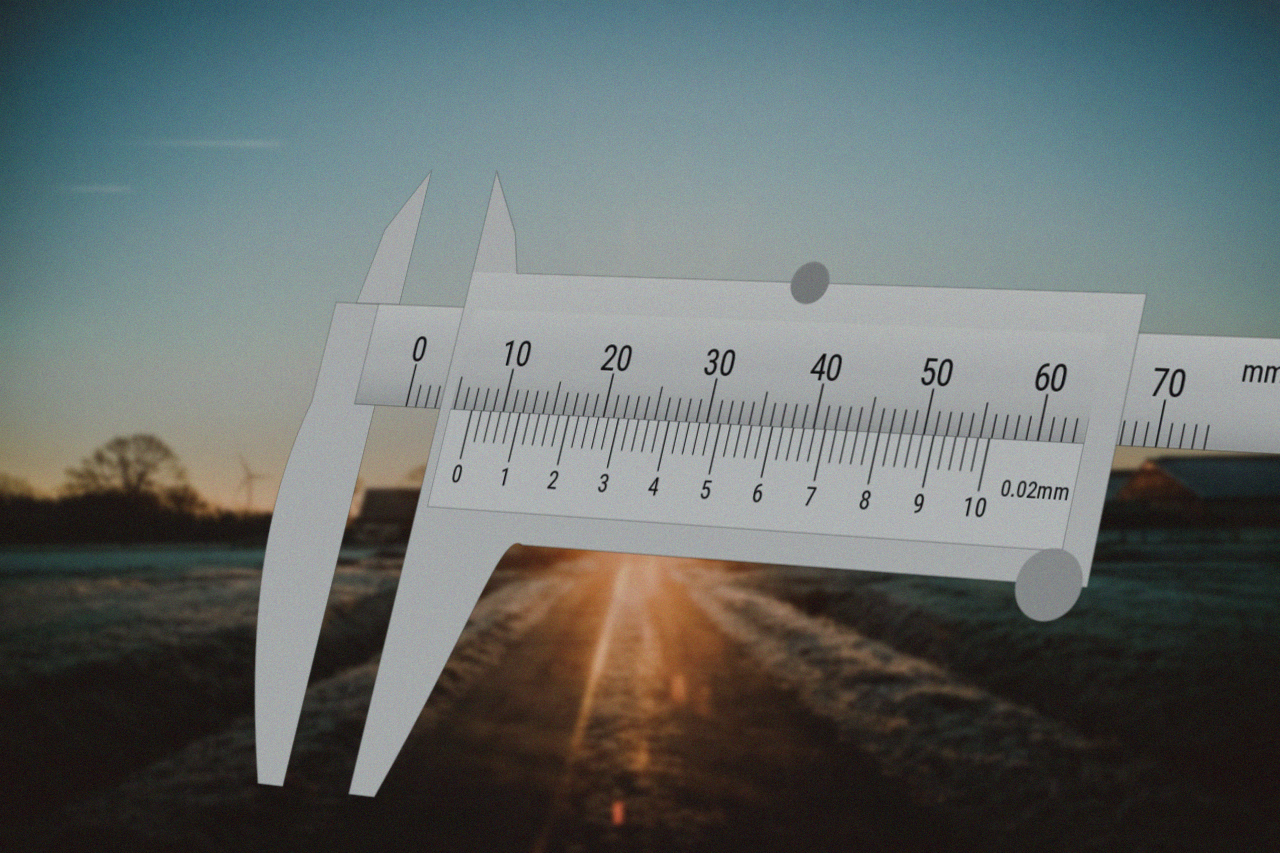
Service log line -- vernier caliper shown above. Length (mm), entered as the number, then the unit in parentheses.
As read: 6.8 (mm)
